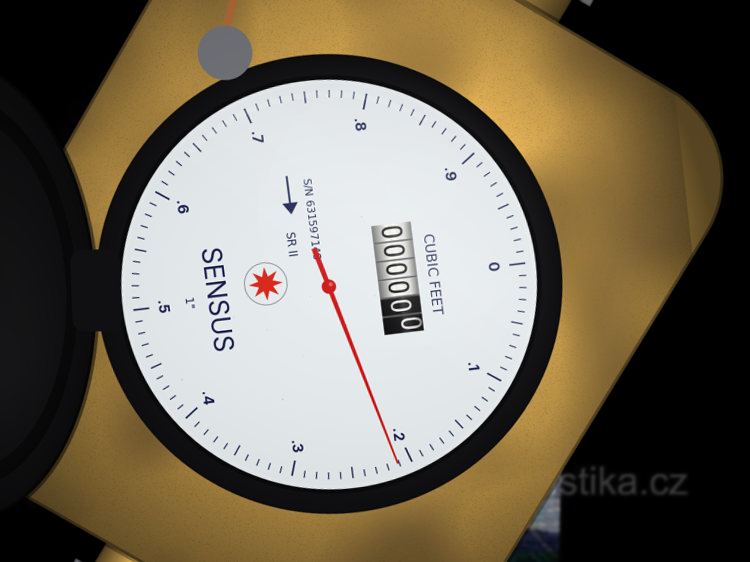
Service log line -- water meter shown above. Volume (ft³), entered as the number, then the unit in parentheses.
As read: 0.21 (ft³)
